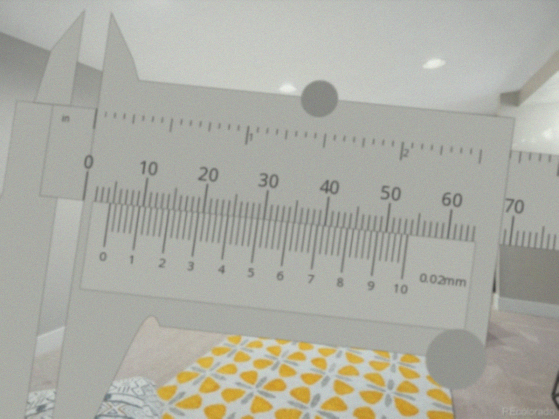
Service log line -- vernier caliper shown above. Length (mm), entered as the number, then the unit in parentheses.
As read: 4.5 (mm)
